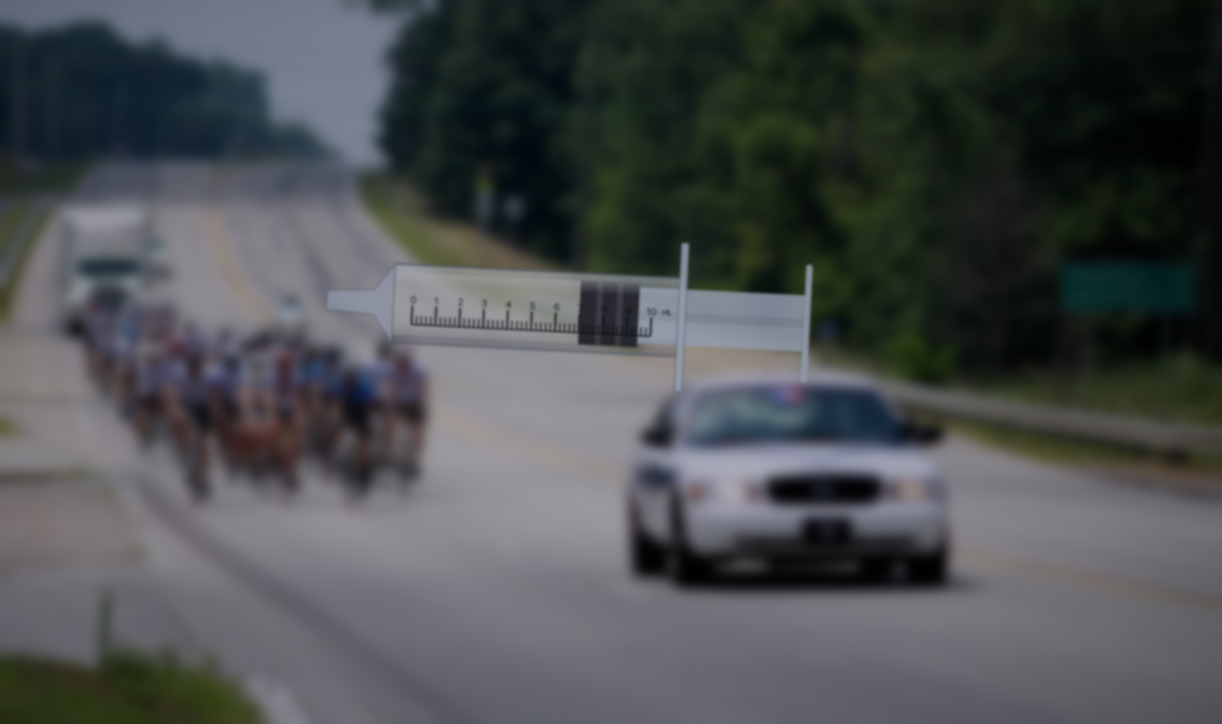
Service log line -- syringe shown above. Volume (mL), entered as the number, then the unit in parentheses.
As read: 7 (mL)
